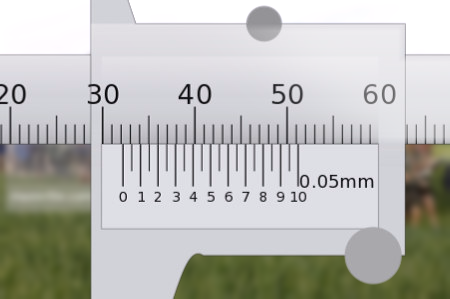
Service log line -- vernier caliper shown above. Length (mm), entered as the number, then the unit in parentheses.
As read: 32.2 (mm)
